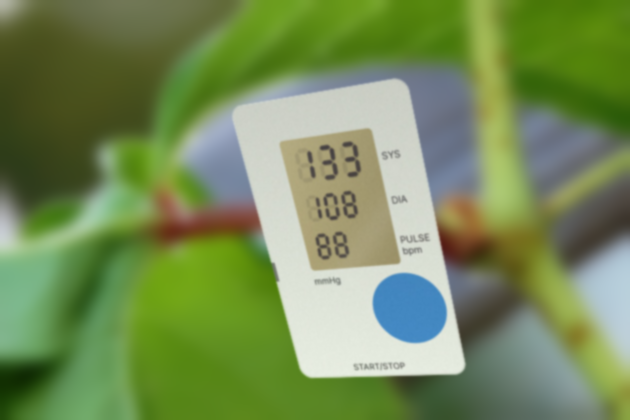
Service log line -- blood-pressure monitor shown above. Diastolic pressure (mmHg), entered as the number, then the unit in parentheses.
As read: 108 (mmHg)
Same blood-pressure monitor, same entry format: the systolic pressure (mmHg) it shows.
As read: 133 (mmHg)
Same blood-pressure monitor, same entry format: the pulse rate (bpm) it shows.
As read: 88 (bpm)
